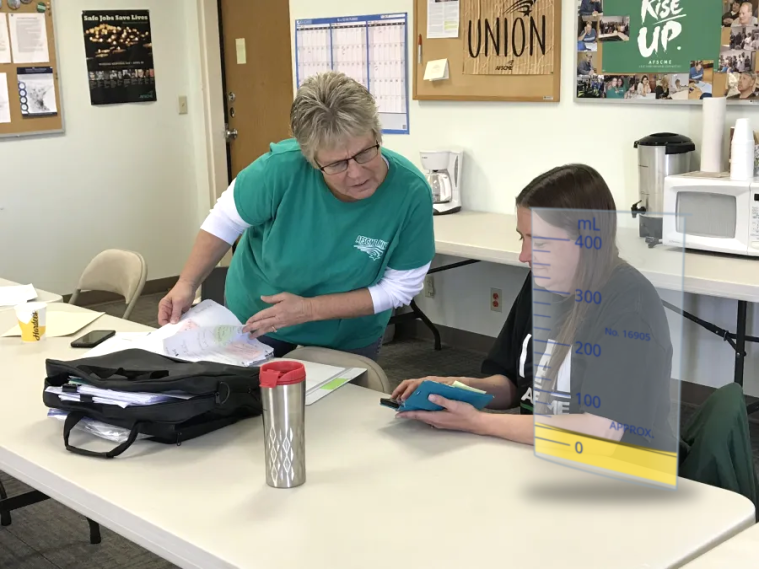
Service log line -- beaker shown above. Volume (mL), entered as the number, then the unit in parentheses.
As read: 25 (mL)
